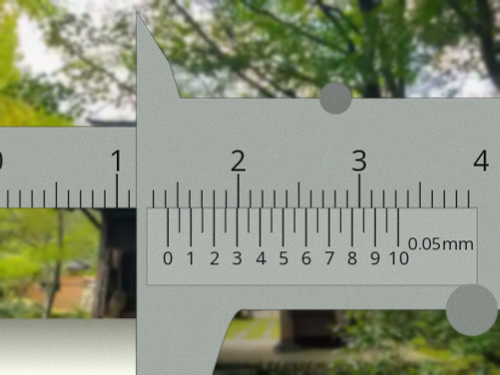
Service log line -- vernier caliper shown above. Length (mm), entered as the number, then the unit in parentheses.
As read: 14.2 (mm)
